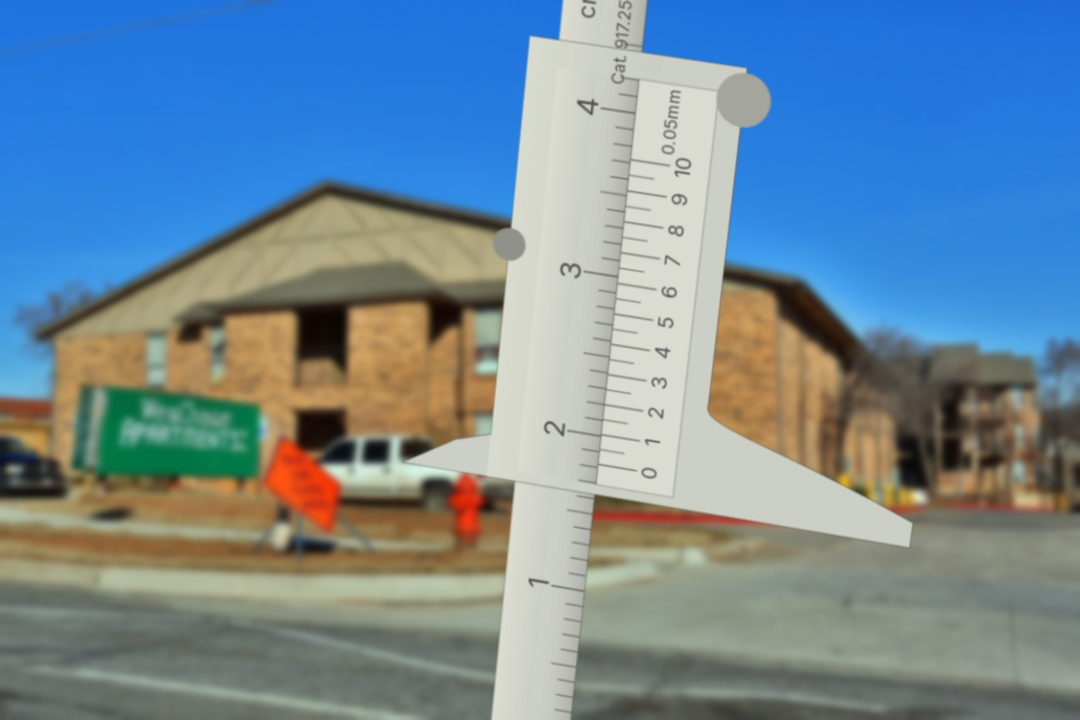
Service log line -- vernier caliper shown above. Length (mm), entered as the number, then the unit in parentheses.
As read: 18.2 (mm)
